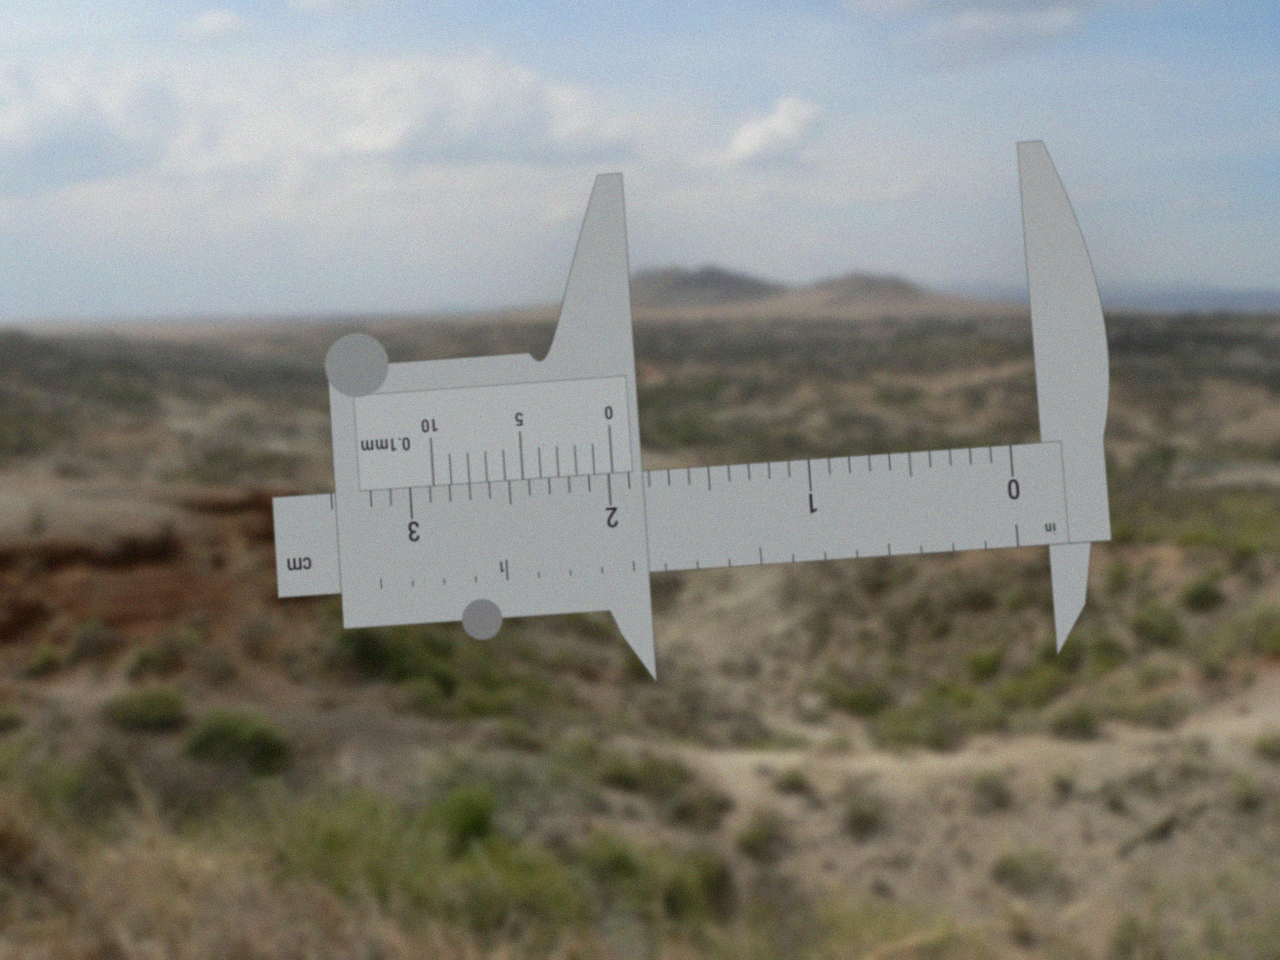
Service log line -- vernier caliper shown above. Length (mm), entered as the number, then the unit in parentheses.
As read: 19.8 (mm)
